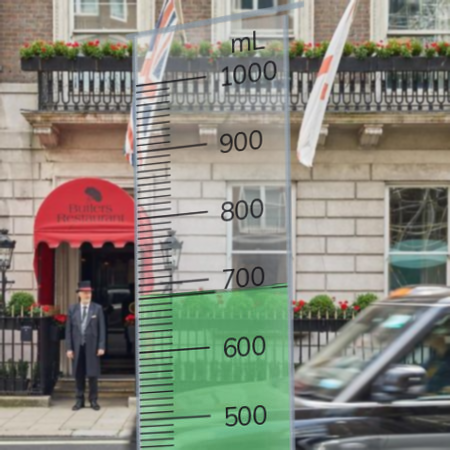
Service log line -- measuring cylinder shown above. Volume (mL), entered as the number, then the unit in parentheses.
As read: 680 (mL)
